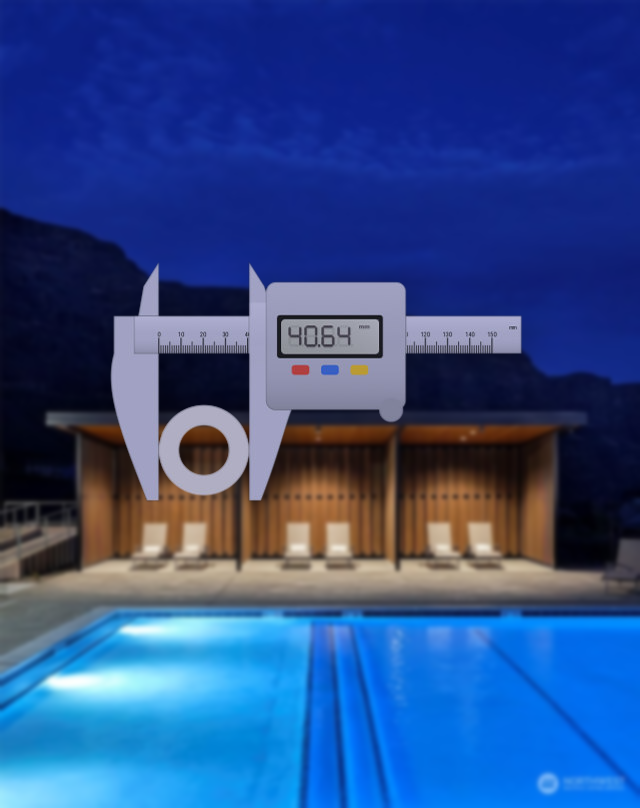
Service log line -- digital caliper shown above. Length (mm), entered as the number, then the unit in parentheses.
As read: 40.64 (mm)
